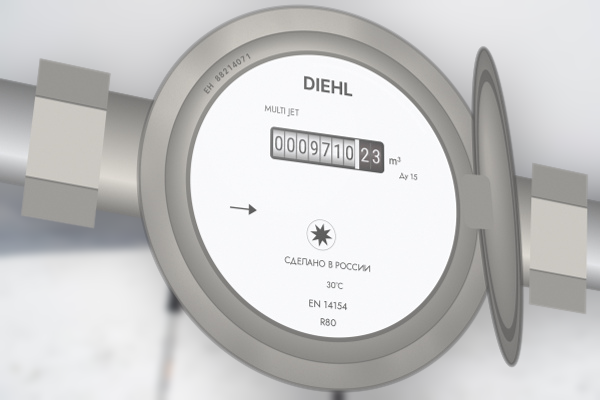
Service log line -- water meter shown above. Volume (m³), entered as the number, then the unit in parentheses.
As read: 9710.23 (m³)
